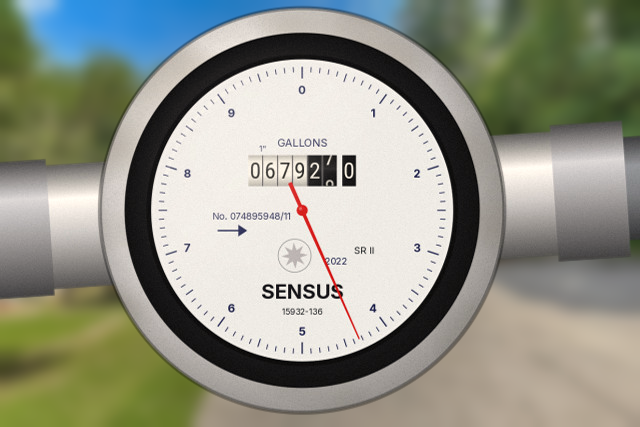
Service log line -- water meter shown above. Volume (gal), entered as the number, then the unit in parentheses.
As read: 679274.3 (gal)
